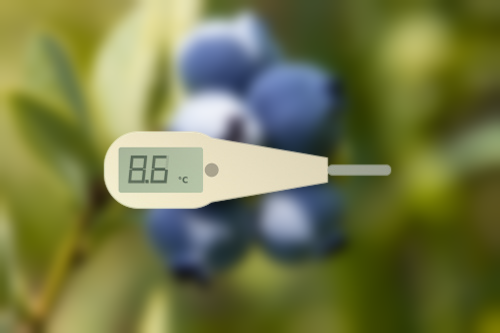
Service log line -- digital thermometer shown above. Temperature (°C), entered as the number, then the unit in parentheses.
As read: 8.6 (°C)
